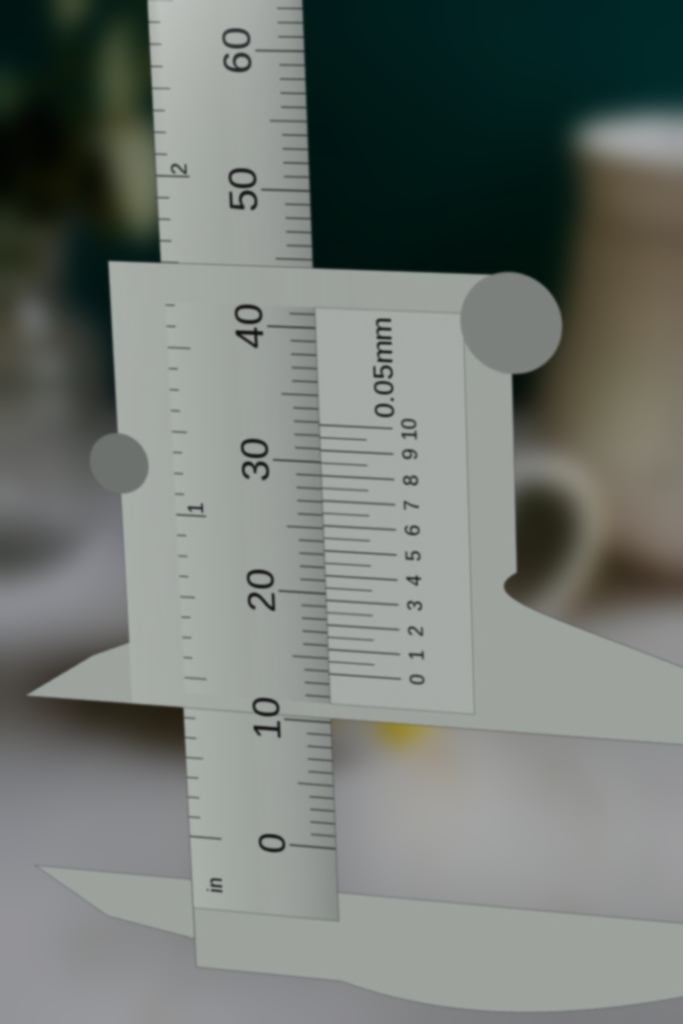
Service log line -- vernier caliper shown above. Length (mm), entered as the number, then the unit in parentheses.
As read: 13.8 (mm)
